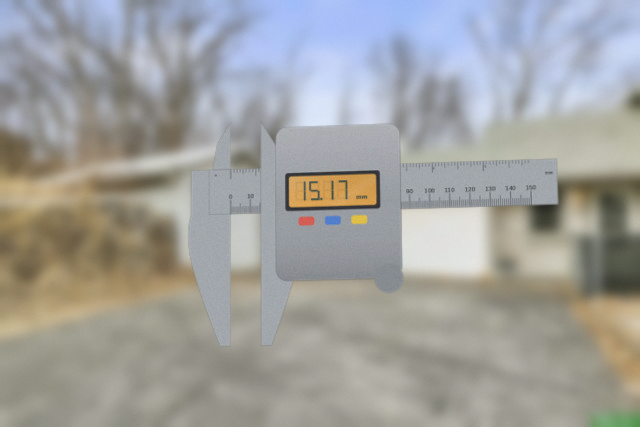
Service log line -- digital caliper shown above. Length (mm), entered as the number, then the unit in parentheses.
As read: 15.17 (mm)
